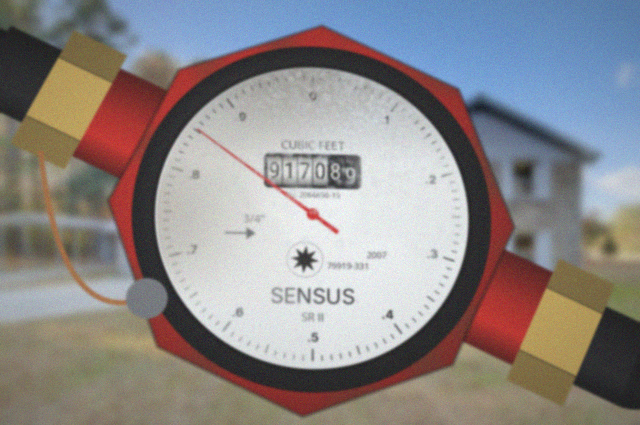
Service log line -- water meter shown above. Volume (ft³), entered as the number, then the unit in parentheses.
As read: 917088.85 (ft³)
